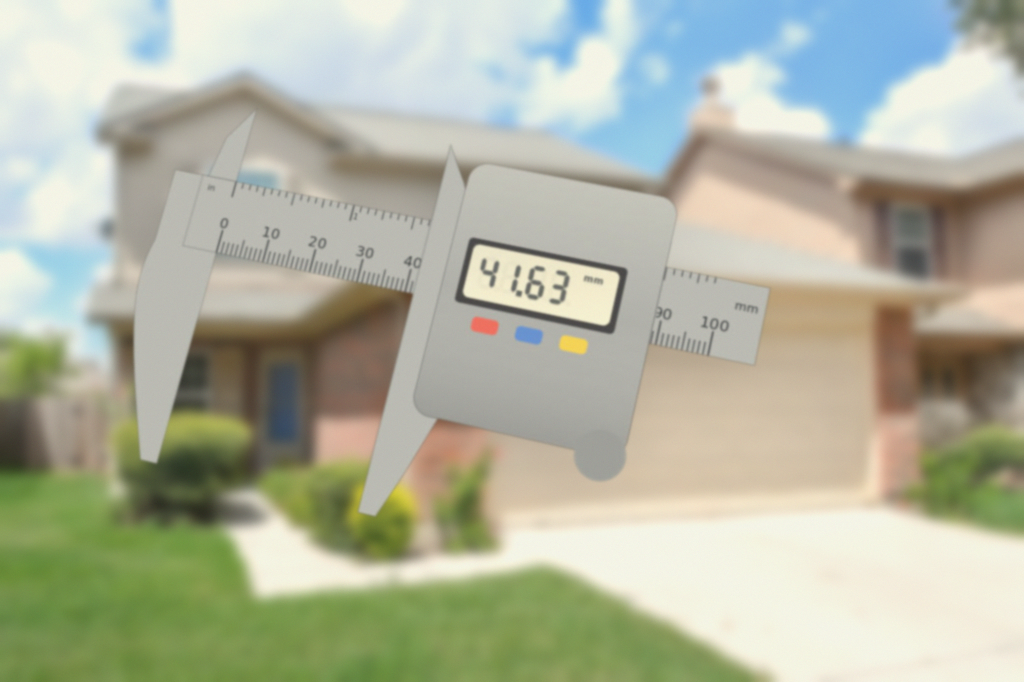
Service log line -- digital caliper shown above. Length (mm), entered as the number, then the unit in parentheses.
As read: 41.63 (mm)
